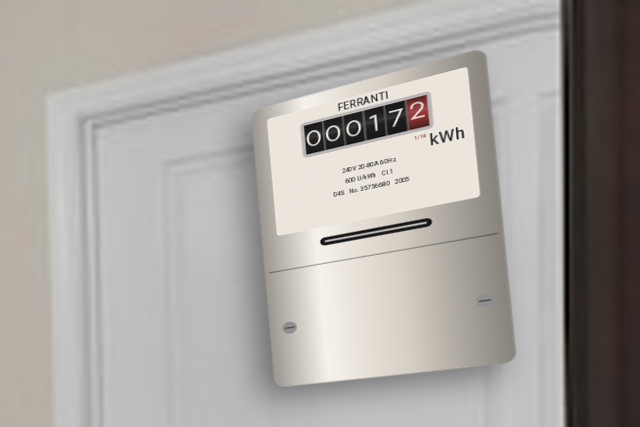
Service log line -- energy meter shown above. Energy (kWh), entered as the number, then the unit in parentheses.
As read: 17.2 (kWh)
